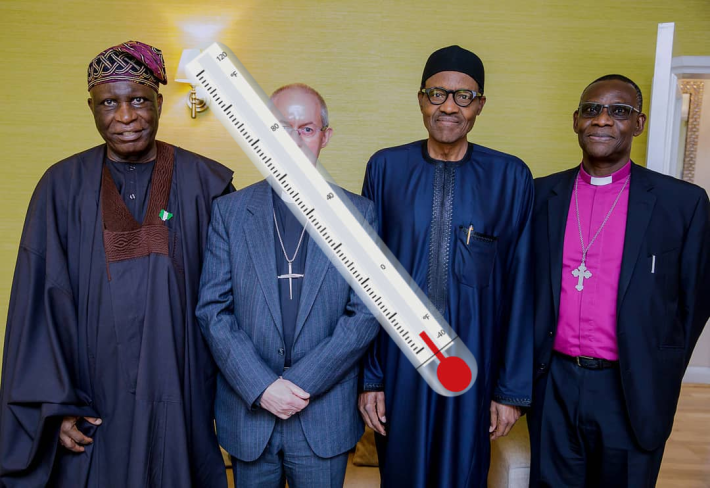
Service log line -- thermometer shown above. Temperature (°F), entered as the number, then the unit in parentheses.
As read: -34 (°F)
